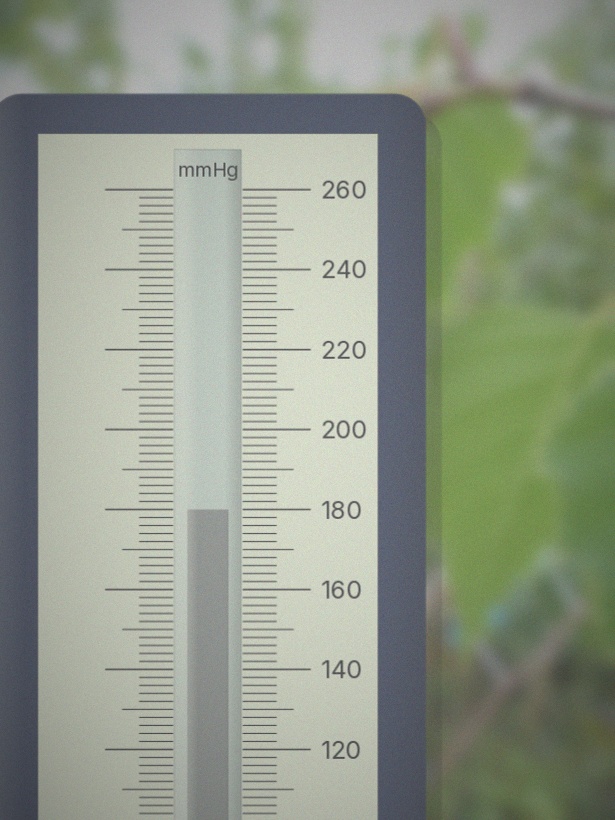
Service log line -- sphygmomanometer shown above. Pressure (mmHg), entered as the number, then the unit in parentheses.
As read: 180 (mmHg)
